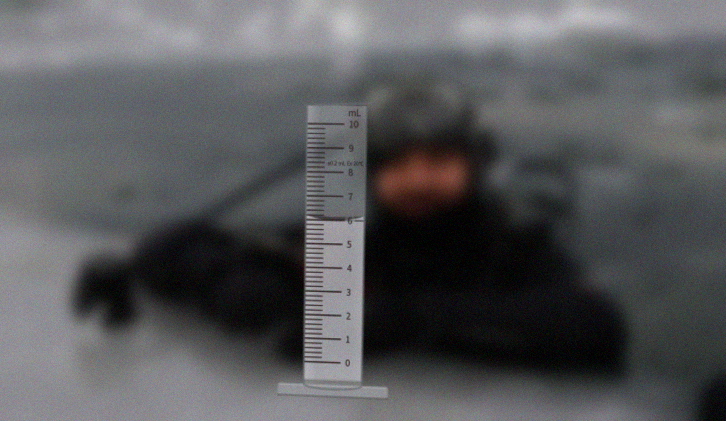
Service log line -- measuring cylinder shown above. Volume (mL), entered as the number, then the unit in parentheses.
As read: 6 (mL)
